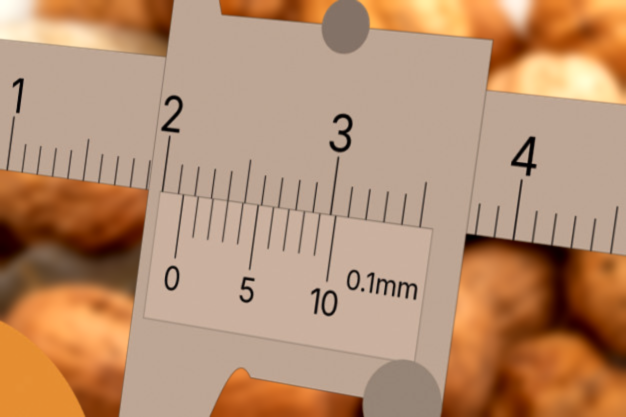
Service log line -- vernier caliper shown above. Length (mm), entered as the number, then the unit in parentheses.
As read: 21.3 (mm)
